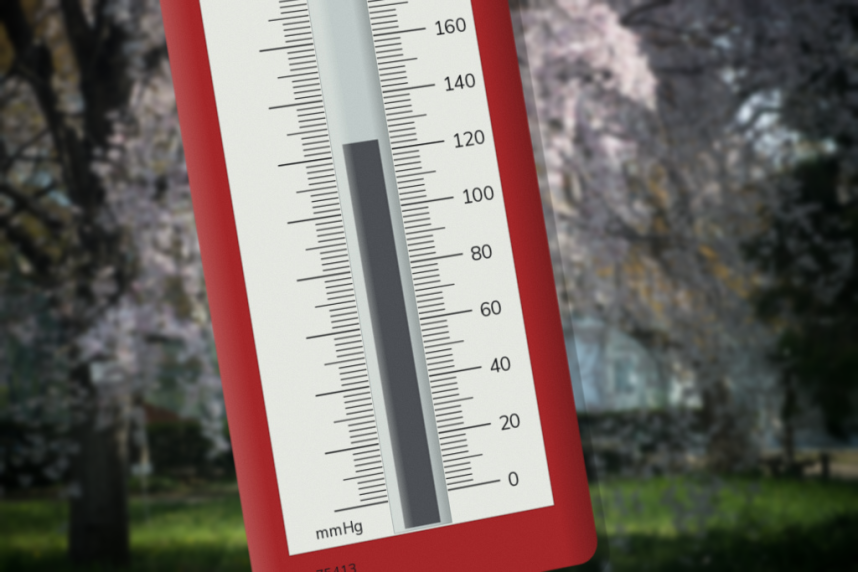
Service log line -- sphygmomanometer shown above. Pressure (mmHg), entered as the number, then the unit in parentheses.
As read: 124 (mmHg)
